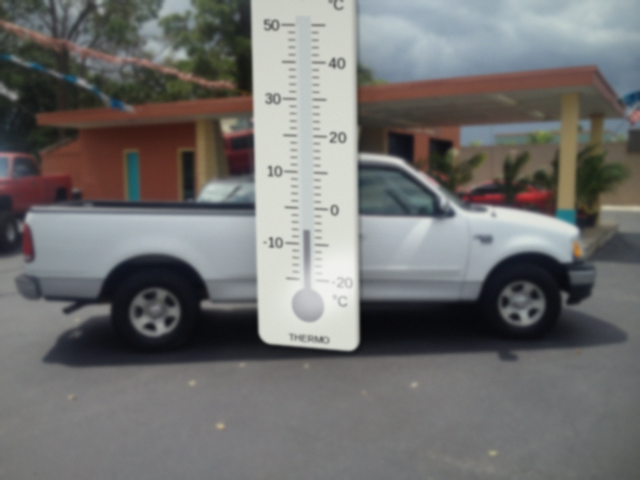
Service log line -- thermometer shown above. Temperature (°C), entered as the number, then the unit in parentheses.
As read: -6 (°C)
